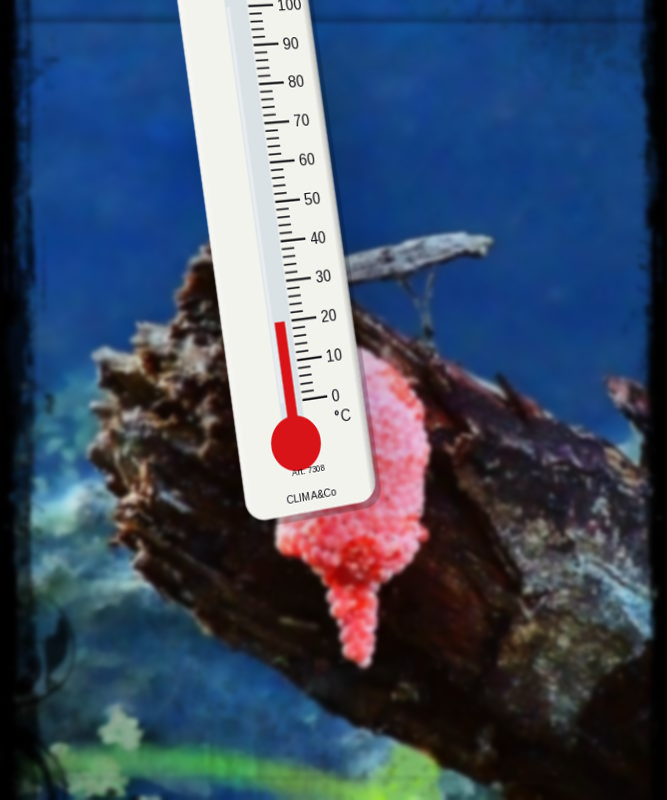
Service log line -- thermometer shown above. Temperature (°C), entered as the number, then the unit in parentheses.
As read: 20 (°C)
